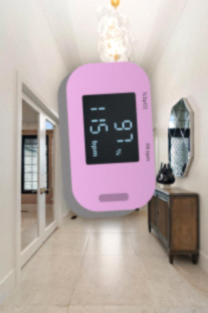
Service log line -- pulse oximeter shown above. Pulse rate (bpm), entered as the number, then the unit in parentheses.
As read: 115 (bpm)
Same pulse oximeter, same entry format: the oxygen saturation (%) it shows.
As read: 97 (%)
